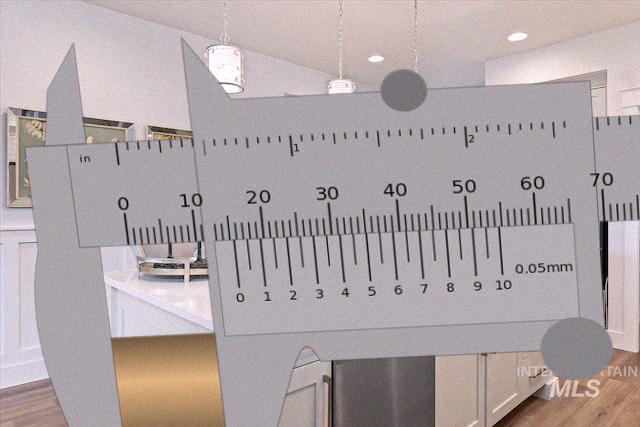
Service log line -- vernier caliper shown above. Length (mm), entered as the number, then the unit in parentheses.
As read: 15.6 (mm)
